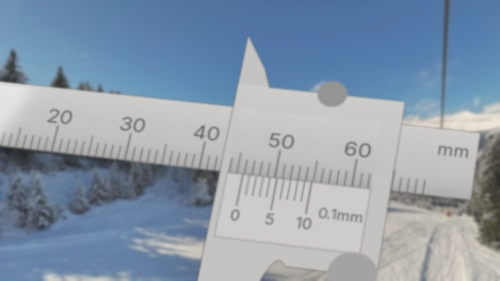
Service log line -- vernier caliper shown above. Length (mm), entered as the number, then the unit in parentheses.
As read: 45.8 (mm)
